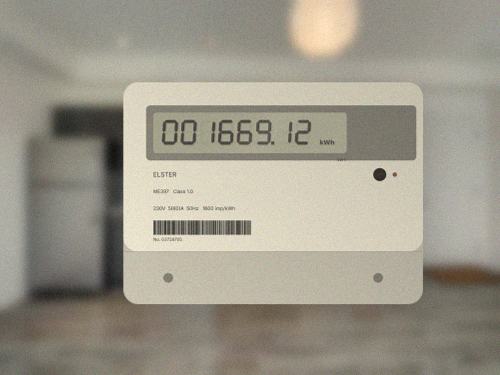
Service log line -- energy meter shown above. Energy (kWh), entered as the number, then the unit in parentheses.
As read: 1669.12 (kWh)
